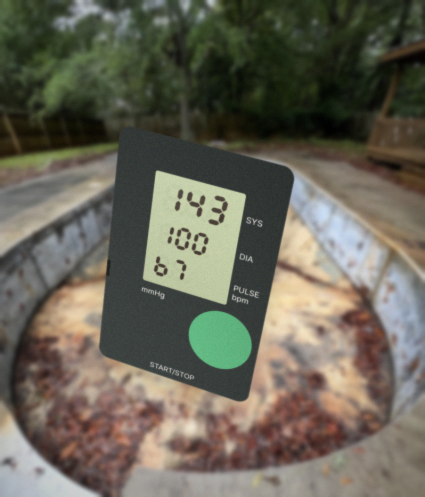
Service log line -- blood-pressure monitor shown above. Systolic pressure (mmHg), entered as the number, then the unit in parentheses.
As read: 143 (mmHg)
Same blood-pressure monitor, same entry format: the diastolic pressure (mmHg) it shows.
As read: 100 (mmHg)
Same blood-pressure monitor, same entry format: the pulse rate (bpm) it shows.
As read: 67 (bpm)
